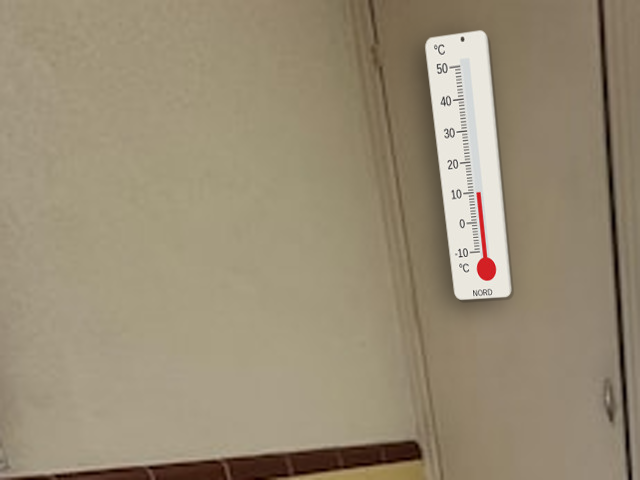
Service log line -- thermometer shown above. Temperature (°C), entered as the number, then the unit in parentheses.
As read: 10 (°C)
